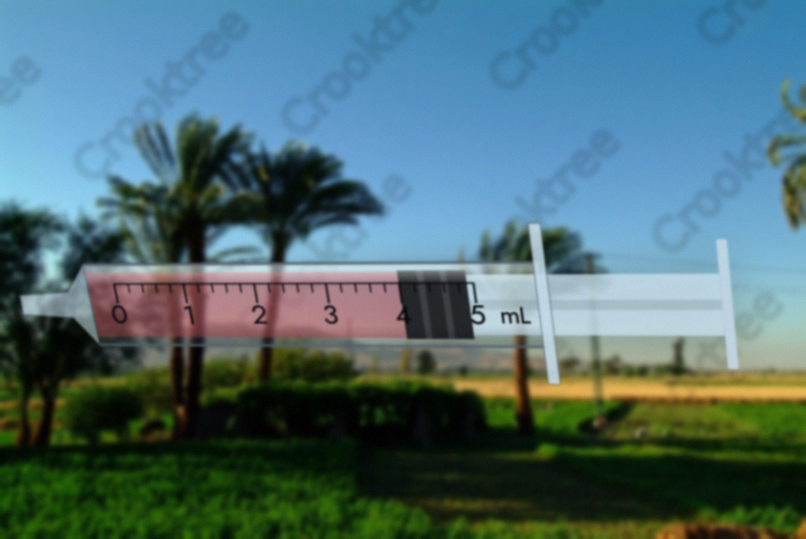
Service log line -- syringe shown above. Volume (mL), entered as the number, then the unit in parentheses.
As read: 4 (mL)
